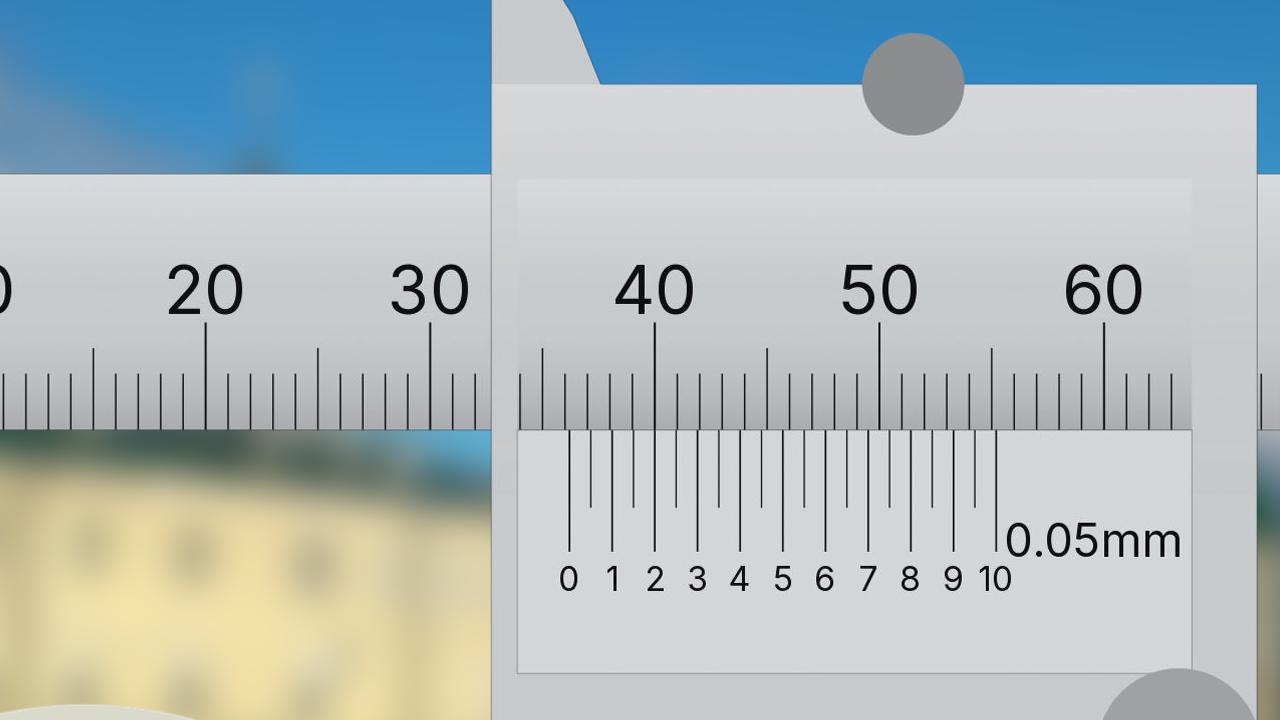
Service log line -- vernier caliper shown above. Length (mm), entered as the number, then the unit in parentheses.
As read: 36.2 (mm)
